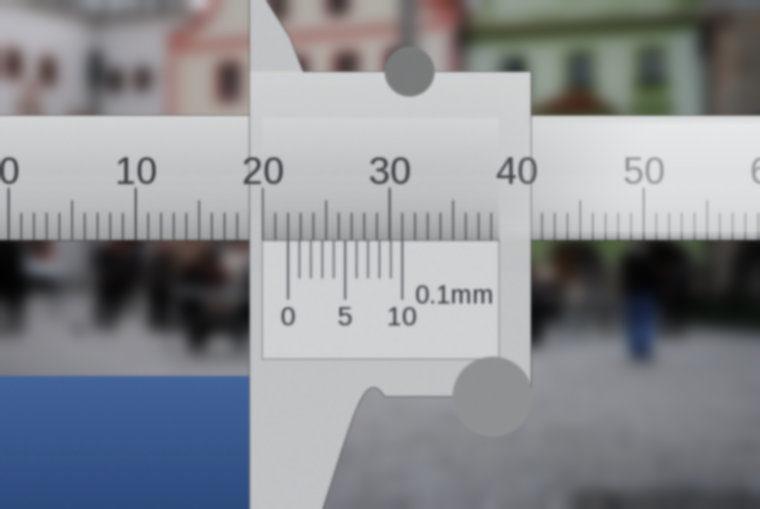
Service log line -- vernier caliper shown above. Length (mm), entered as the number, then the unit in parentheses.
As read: 22.0 (mm)
